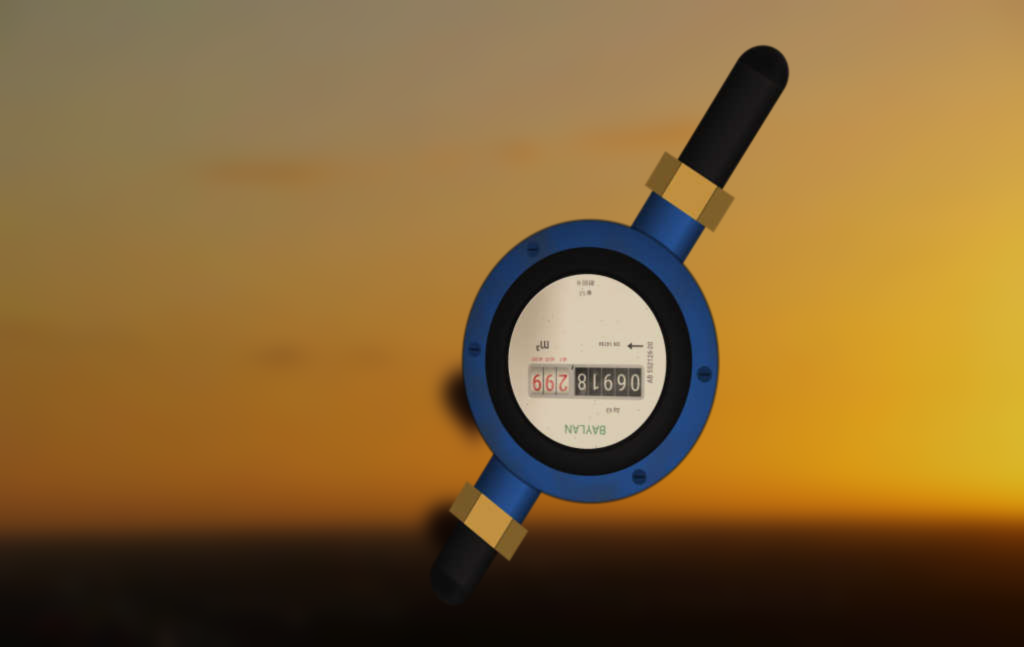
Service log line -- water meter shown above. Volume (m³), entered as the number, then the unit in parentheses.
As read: 6918.299 (m³)
